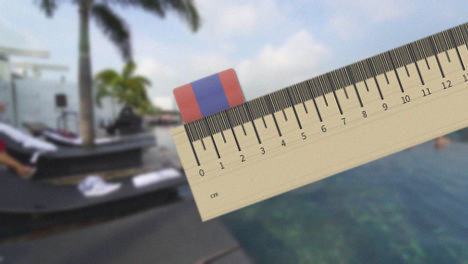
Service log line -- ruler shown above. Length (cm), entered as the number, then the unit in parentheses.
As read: 3 (cm)
